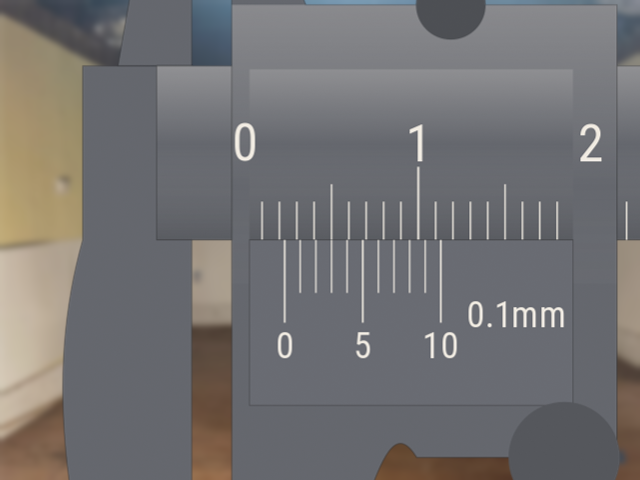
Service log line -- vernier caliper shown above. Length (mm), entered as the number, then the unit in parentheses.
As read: 2.3 (mm)
